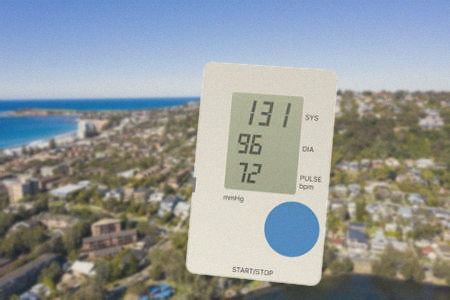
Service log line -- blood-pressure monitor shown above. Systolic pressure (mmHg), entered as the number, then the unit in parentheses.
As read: 131 (mmHg)
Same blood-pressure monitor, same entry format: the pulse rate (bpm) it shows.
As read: 72 (bpm)
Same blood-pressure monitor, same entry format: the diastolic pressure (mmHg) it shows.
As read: 96 (mmHg)
